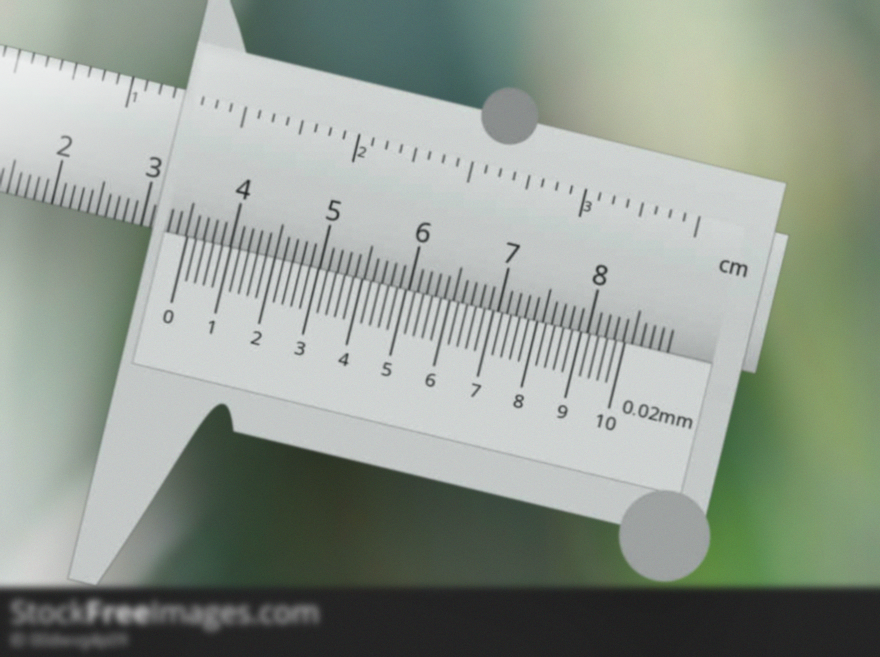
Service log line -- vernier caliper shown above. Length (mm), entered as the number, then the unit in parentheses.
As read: 35.2 (mm)
